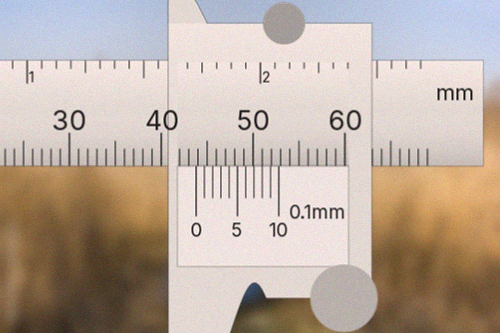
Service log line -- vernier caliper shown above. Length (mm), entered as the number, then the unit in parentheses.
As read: 43.8 (mm)
